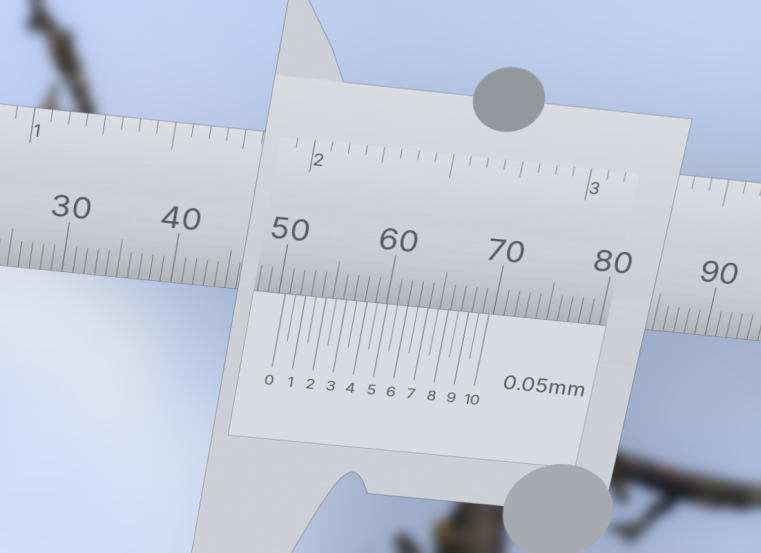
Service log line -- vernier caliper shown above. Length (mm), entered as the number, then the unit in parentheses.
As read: 50.6 (mm)
